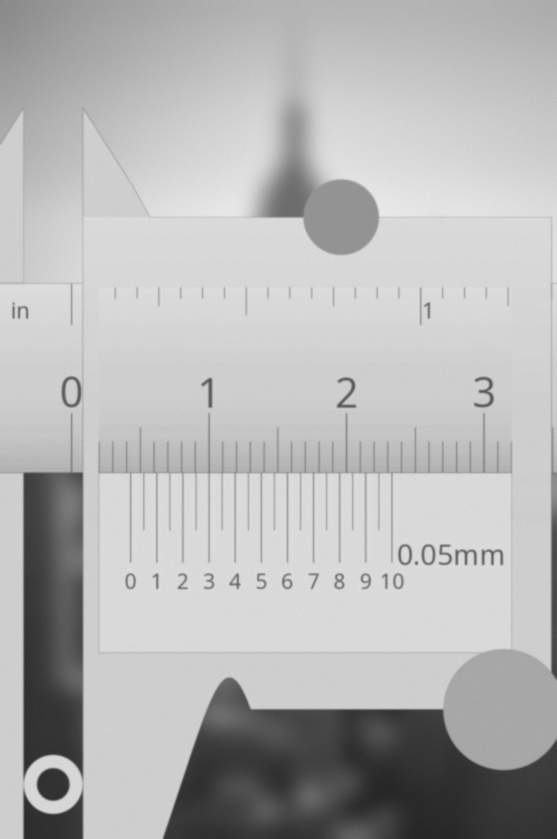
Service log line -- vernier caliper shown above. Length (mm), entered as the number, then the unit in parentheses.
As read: 4.3 (mm)
